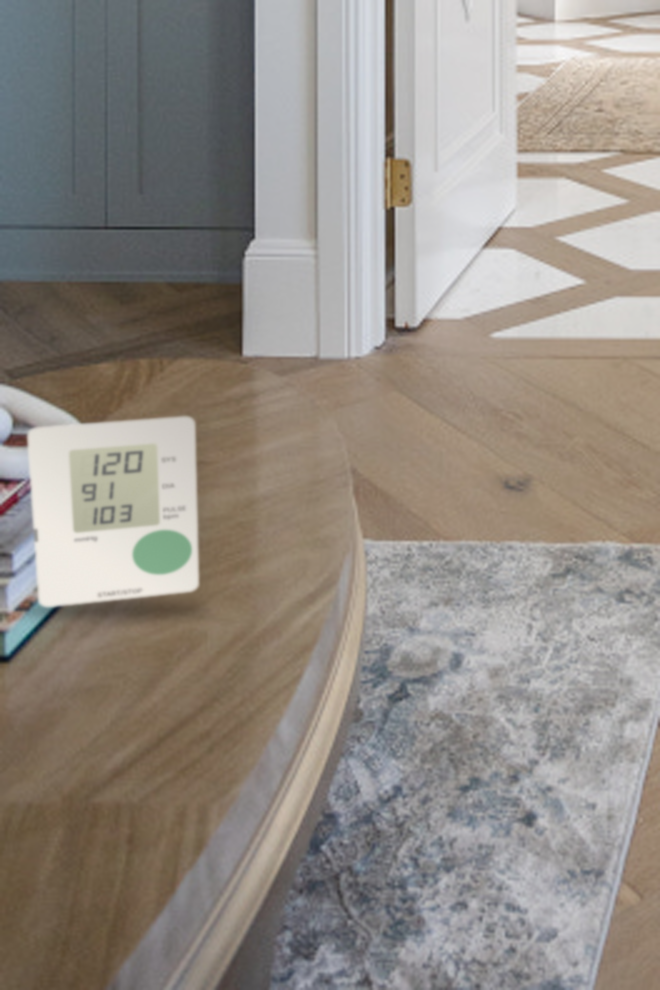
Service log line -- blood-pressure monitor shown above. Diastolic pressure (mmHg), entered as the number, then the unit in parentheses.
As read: 91 (mmHg)
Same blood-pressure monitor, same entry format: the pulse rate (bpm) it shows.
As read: 103 (bpm)
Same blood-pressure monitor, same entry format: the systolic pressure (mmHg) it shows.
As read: 120 (mmHg)
